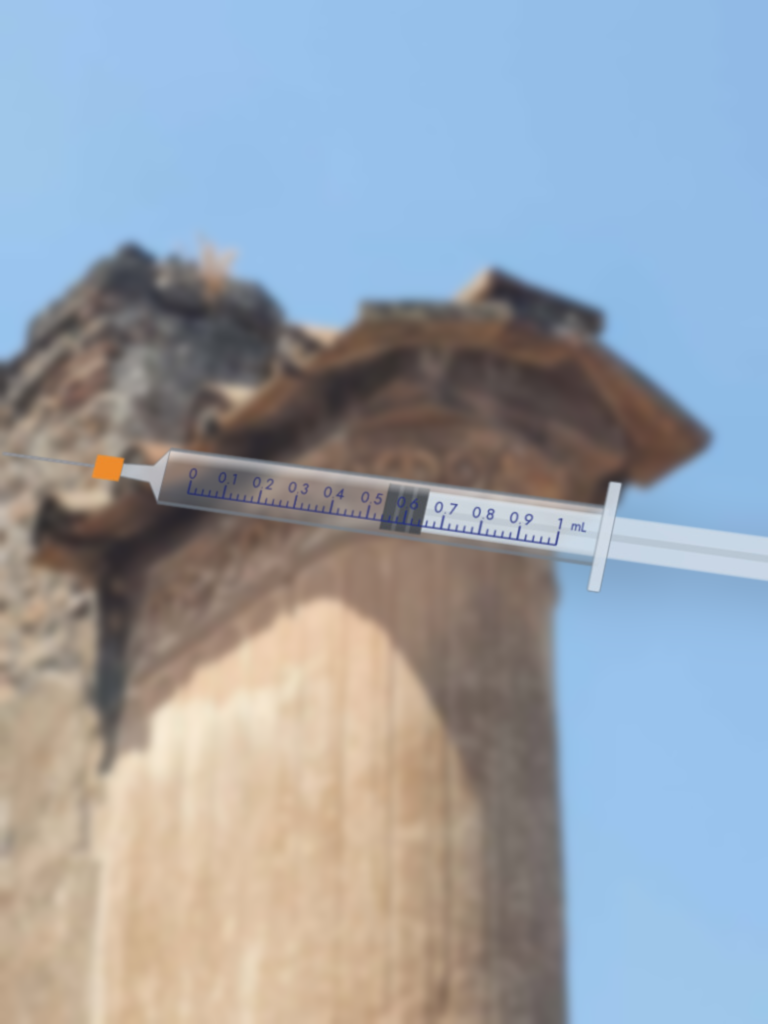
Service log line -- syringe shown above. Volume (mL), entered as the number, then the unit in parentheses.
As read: 0.54 (mL)
